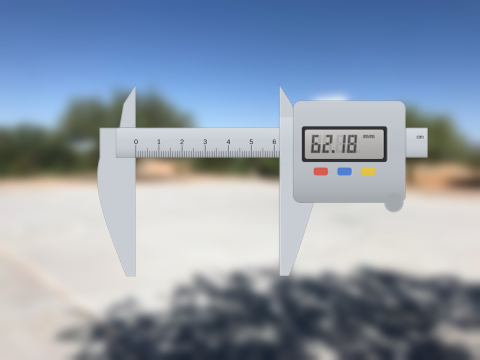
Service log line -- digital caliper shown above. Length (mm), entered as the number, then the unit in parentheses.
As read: 62.18 (mm)
